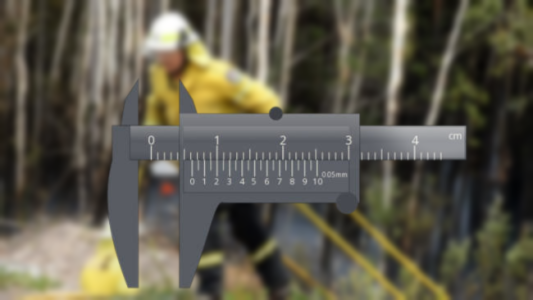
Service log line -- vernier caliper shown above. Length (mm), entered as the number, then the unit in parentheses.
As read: 6.2 (mm)
